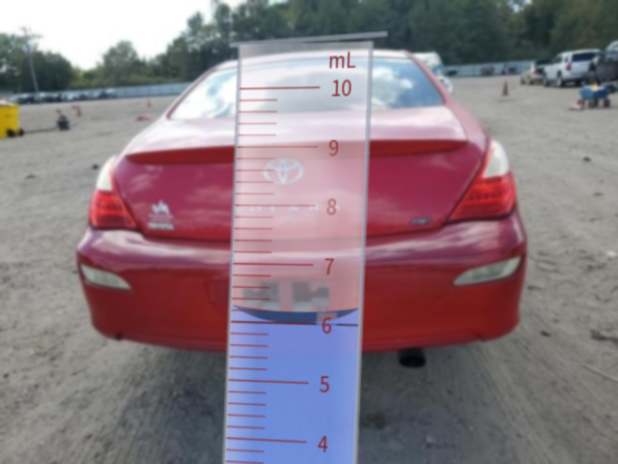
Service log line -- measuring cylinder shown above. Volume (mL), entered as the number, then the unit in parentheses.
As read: 6 (mL)
